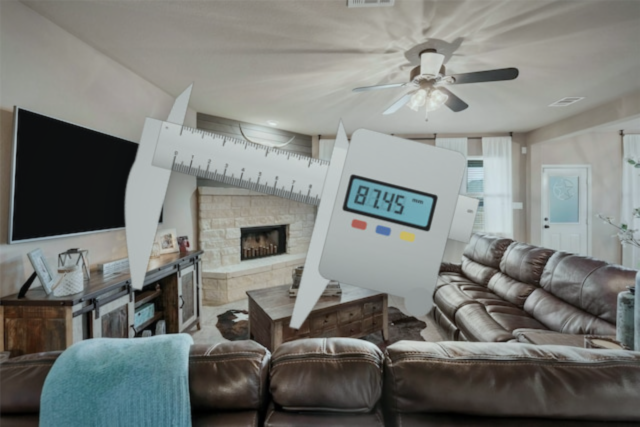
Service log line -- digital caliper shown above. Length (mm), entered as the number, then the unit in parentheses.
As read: 87.45 (mm)
